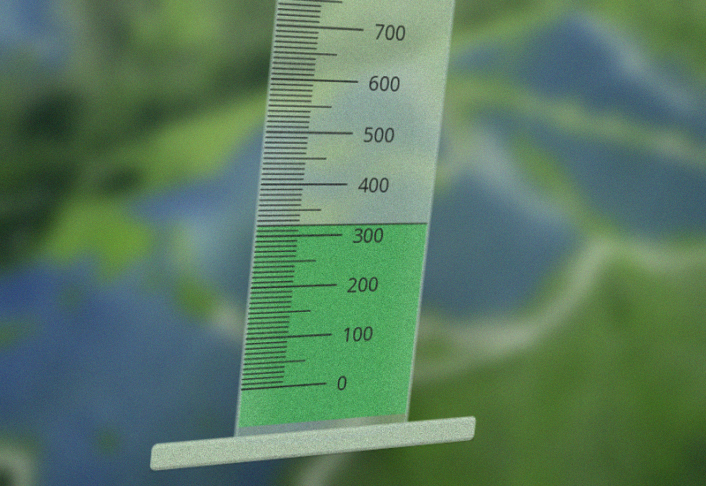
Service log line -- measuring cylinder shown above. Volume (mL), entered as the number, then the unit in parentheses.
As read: 320 (mL)
